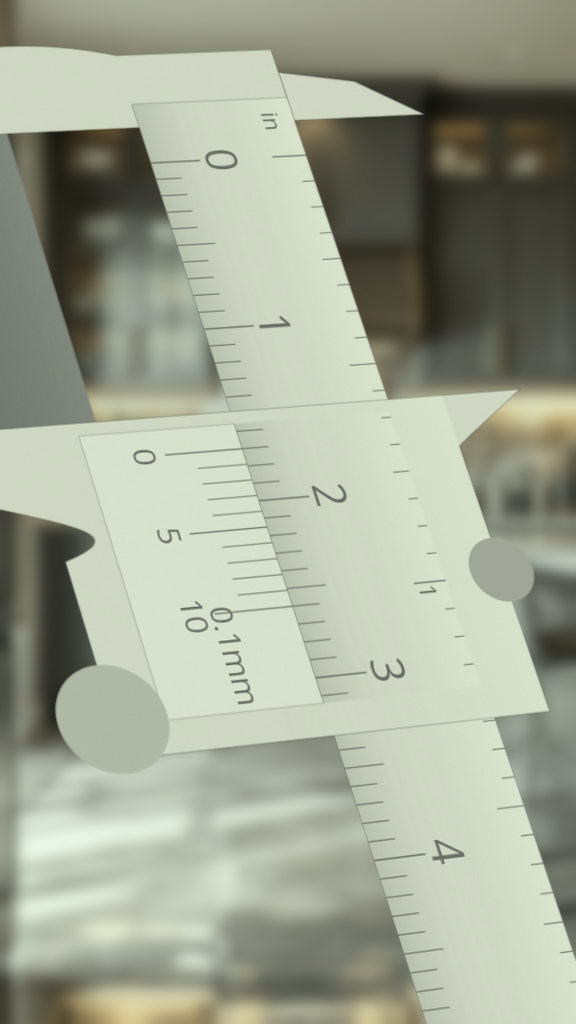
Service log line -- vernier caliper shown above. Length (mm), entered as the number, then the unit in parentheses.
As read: 17.0 (mm)
